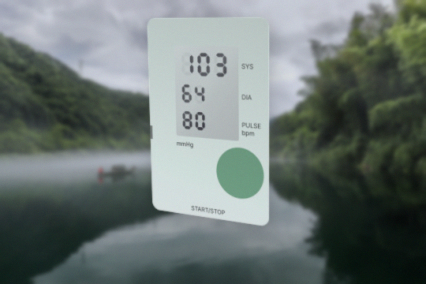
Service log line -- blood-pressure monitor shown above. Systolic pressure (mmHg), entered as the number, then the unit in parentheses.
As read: 103 (mmHg)
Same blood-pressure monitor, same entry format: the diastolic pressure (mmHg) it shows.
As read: 64 (mmHg)
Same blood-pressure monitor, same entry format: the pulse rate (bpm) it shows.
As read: 80 (bpm)
